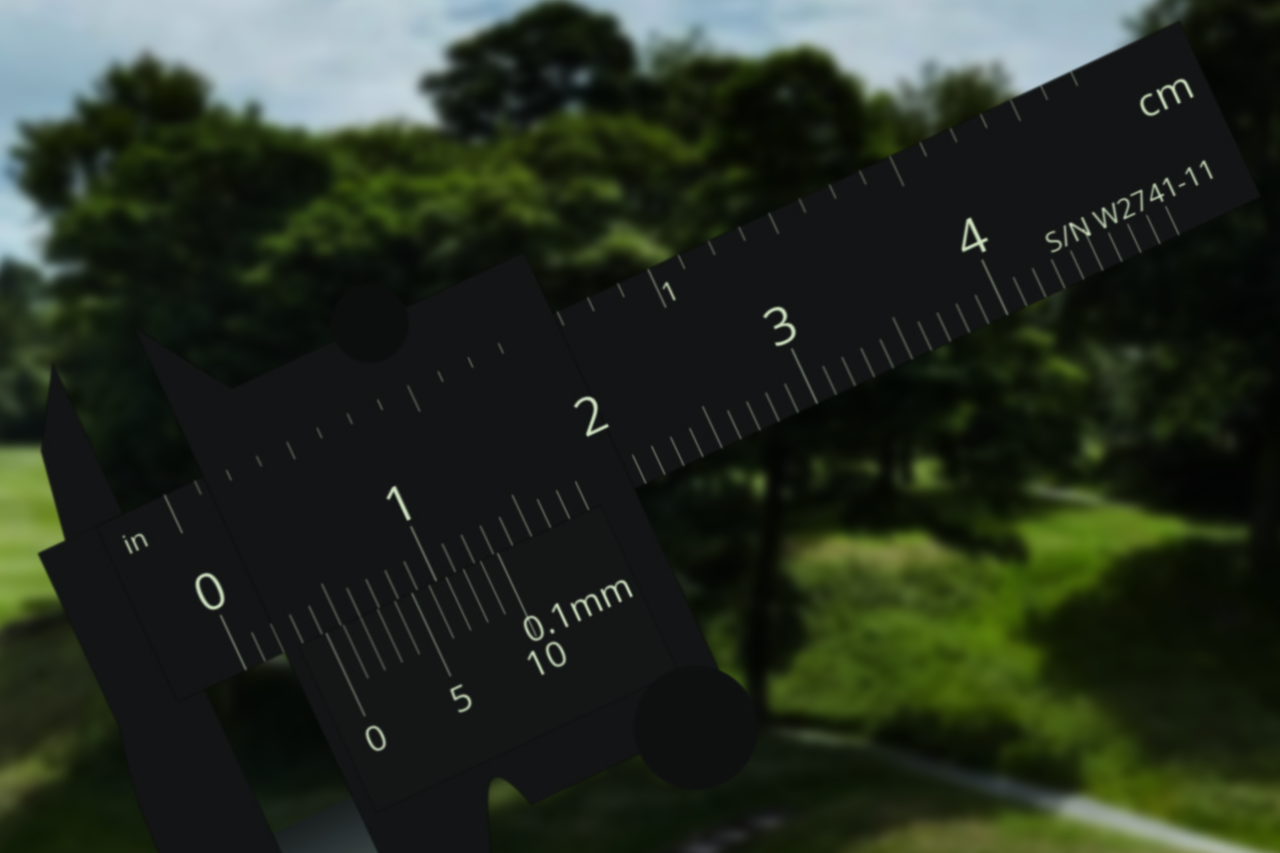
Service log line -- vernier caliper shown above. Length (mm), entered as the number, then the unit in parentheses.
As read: 4.2 (mm)
